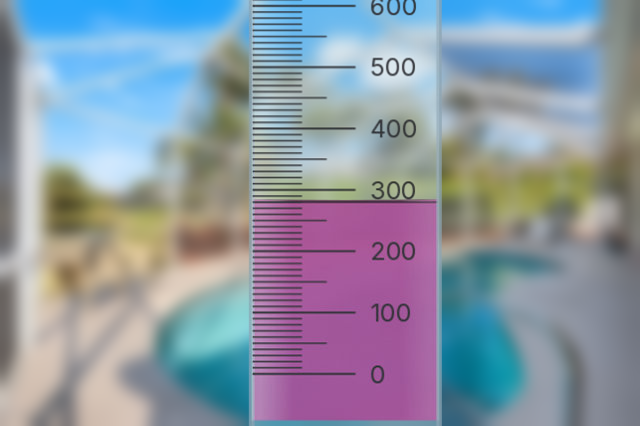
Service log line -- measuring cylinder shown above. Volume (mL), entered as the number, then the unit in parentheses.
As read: 280 (mL)
